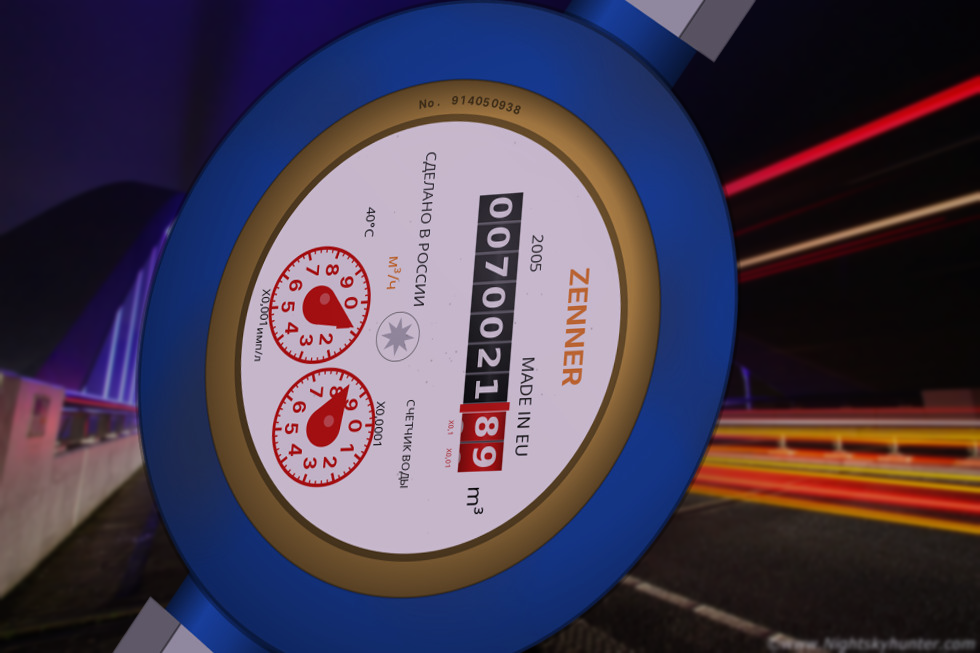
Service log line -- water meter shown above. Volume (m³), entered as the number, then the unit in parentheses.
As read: 70021.8908 (m³)
